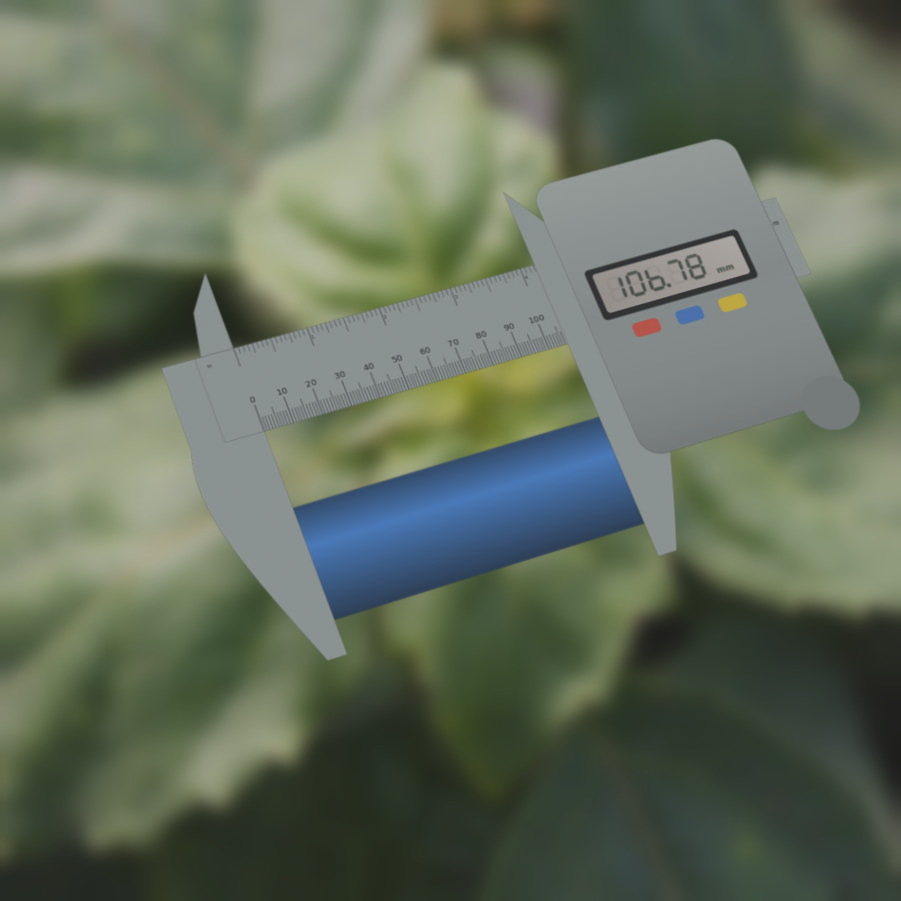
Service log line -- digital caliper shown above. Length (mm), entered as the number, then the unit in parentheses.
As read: 106.78 (mm)
